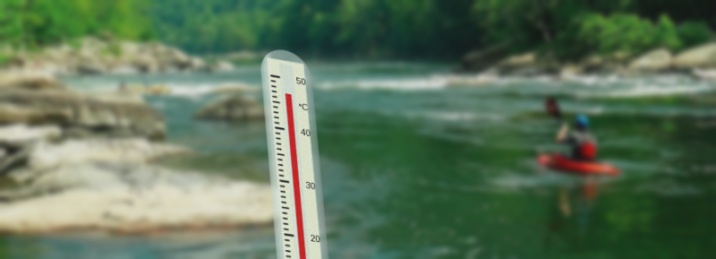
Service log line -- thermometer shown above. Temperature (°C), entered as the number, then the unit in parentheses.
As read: 47 (°C)
